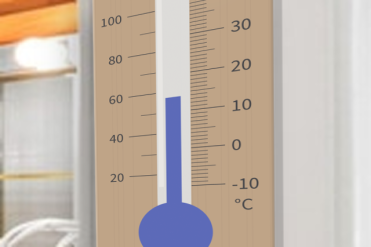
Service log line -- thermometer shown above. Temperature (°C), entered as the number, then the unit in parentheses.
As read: 14 (°C)
